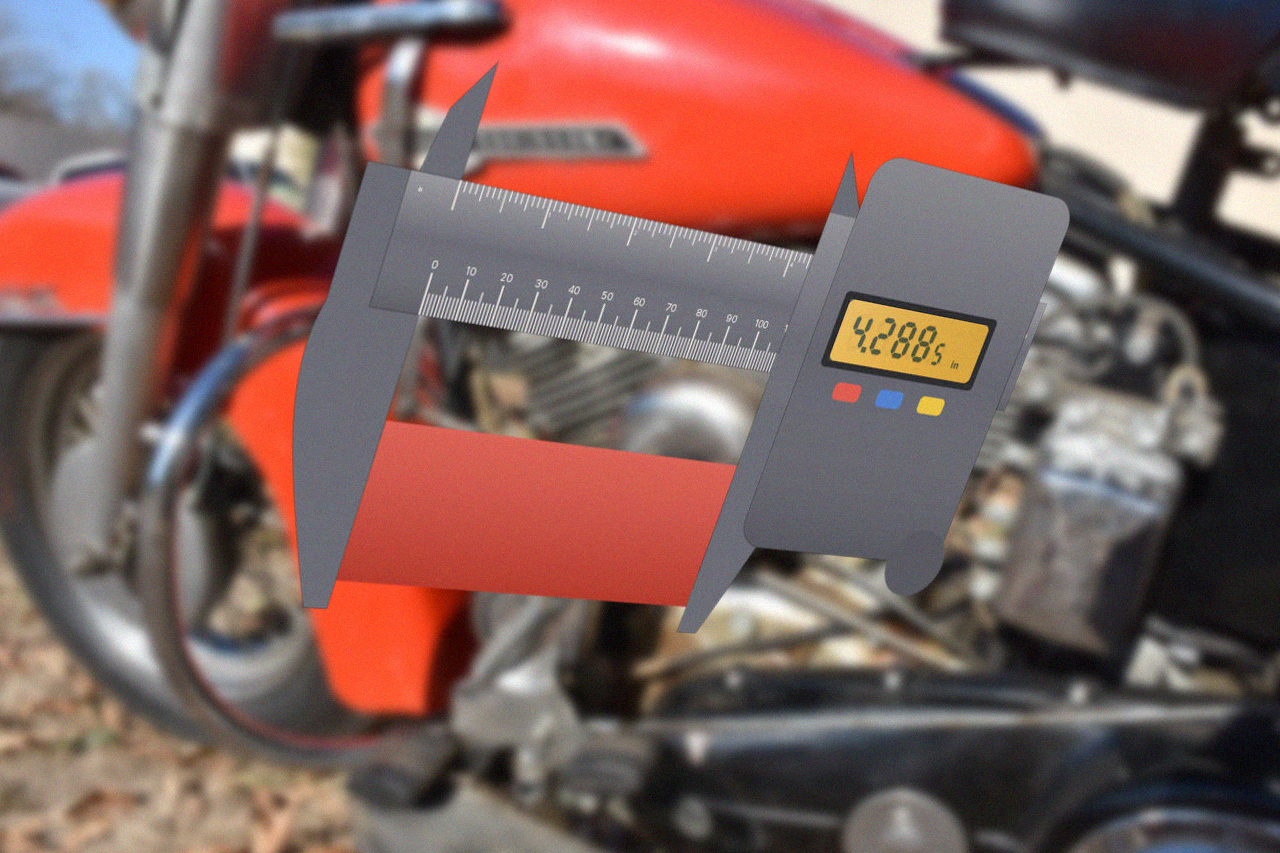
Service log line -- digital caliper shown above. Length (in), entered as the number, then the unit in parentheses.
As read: 4.2885 (in)
